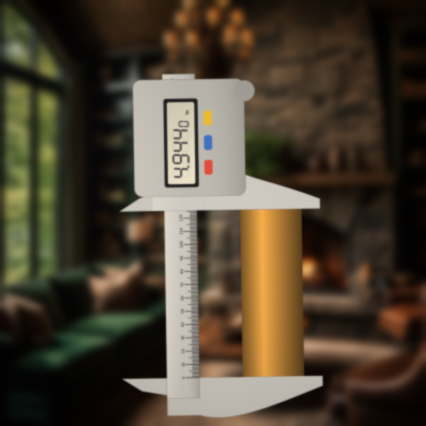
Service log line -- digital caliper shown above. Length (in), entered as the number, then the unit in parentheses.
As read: 4.9440 (in)
